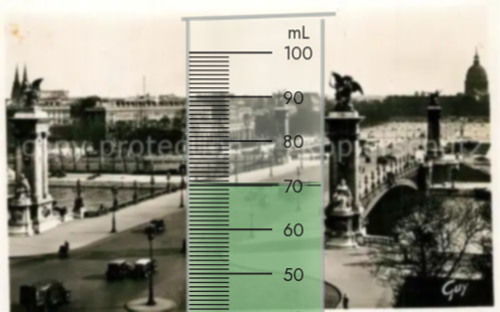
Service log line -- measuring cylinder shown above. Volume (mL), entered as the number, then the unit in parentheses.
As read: 70 (mL)
